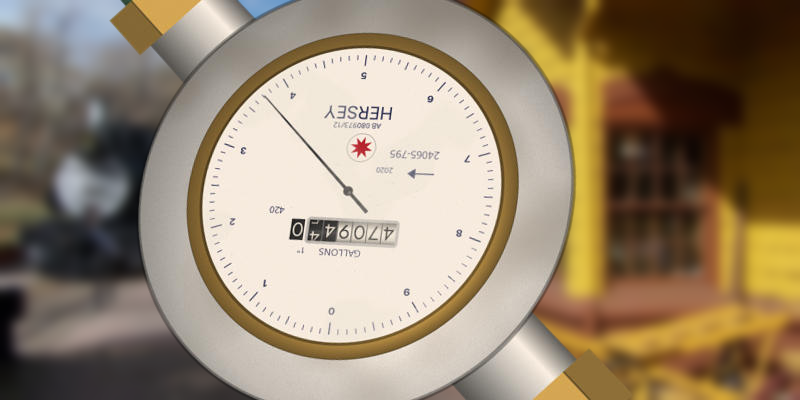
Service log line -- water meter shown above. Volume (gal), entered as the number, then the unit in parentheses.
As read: 4709443.7 (gal)
